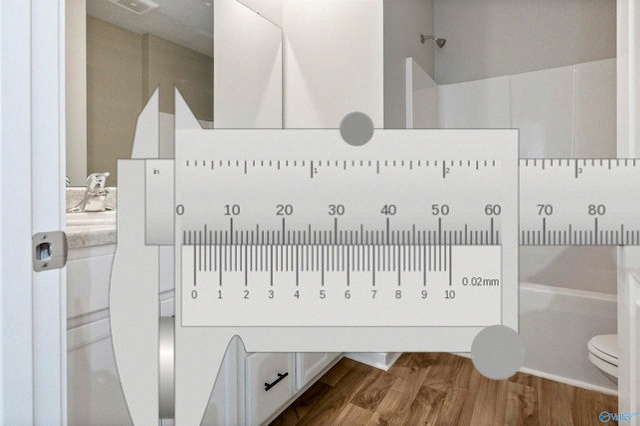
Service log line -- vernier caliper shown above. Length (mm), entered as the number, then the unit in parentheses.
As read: 3.0 (mm)
